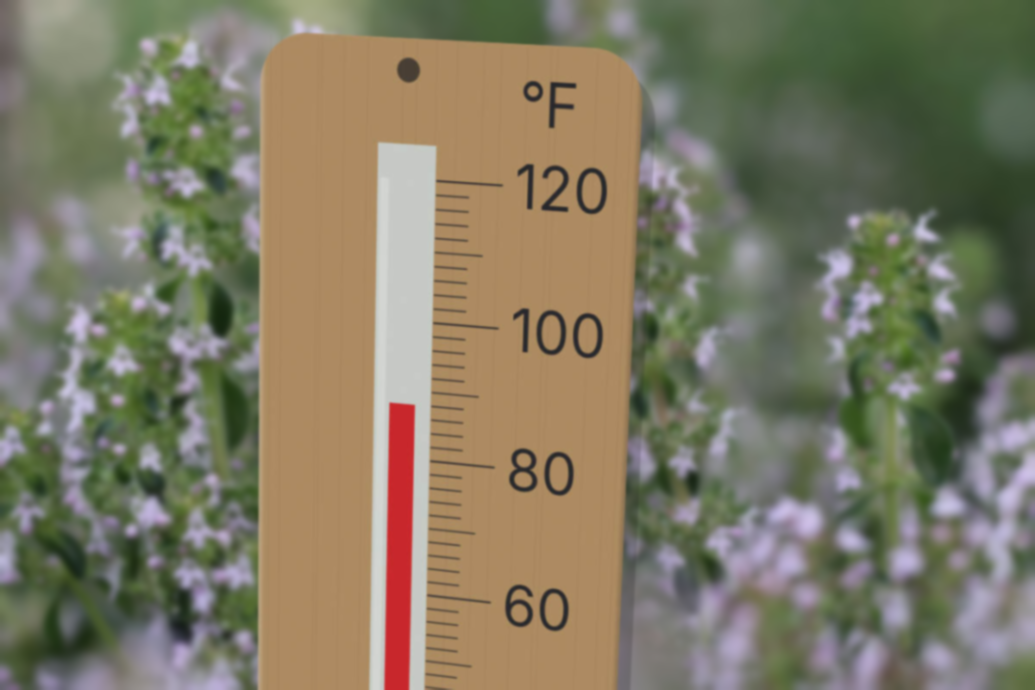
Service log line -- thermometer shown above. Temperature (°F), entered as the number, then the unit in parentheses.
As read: 88 (°F)
